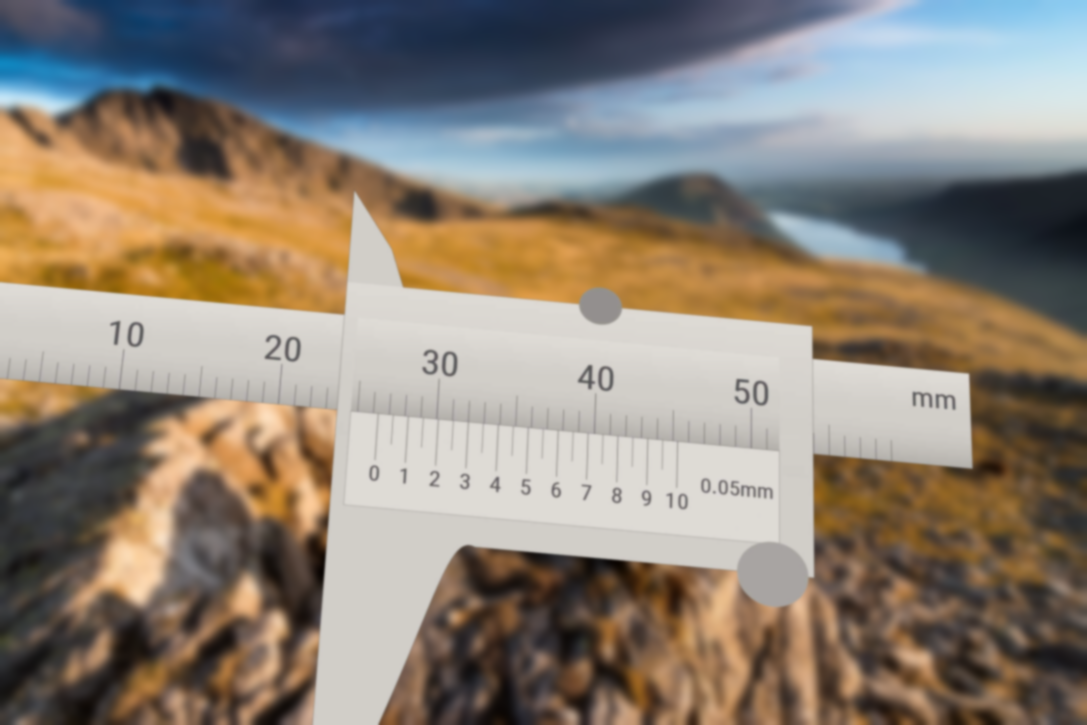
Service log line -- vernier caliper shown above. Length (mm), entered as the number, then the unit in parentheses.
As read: 26.3 (mm)
